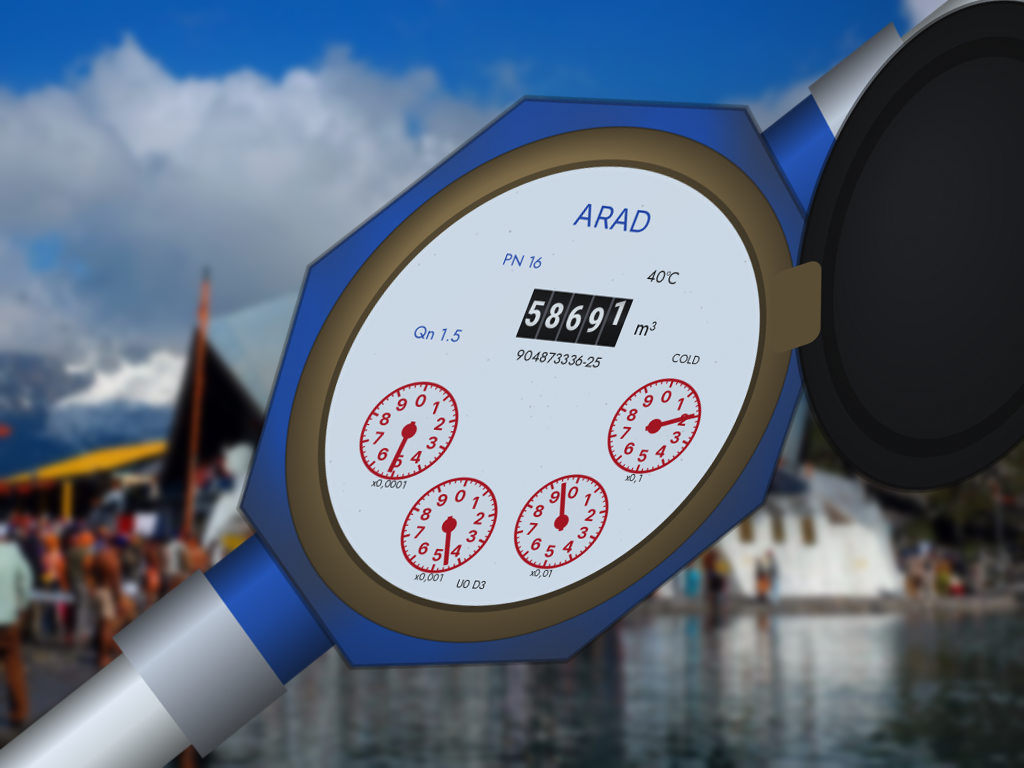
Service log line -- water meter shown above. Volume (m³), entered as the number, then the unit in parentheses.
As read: 58691.1945 (m³)
